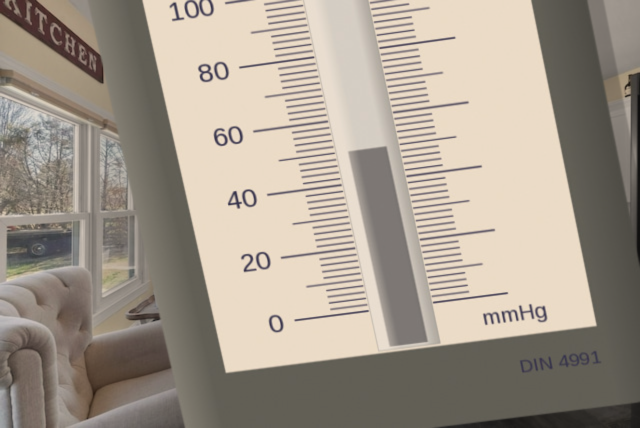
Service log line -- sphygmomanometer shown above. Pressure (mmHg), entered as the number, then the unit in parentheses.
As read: 50 (mmHg)
